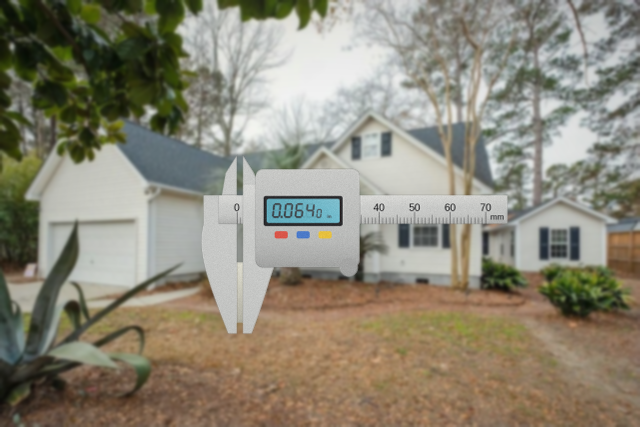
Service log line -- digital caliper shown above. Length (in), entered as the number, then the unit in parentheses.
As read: 0.0640 (in)
